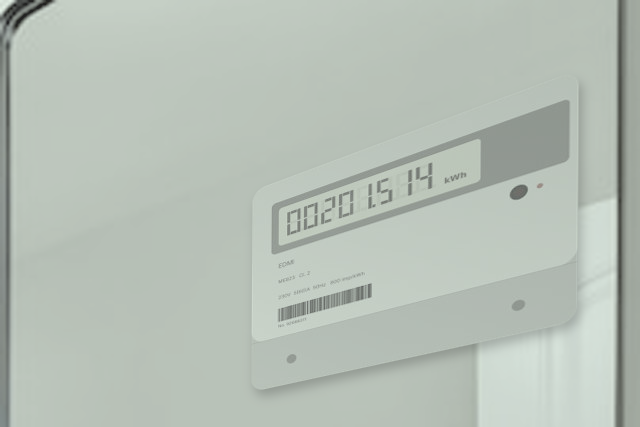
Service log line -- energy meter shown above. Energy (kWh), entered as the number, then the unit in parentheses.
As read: 201.514 (kWh)
